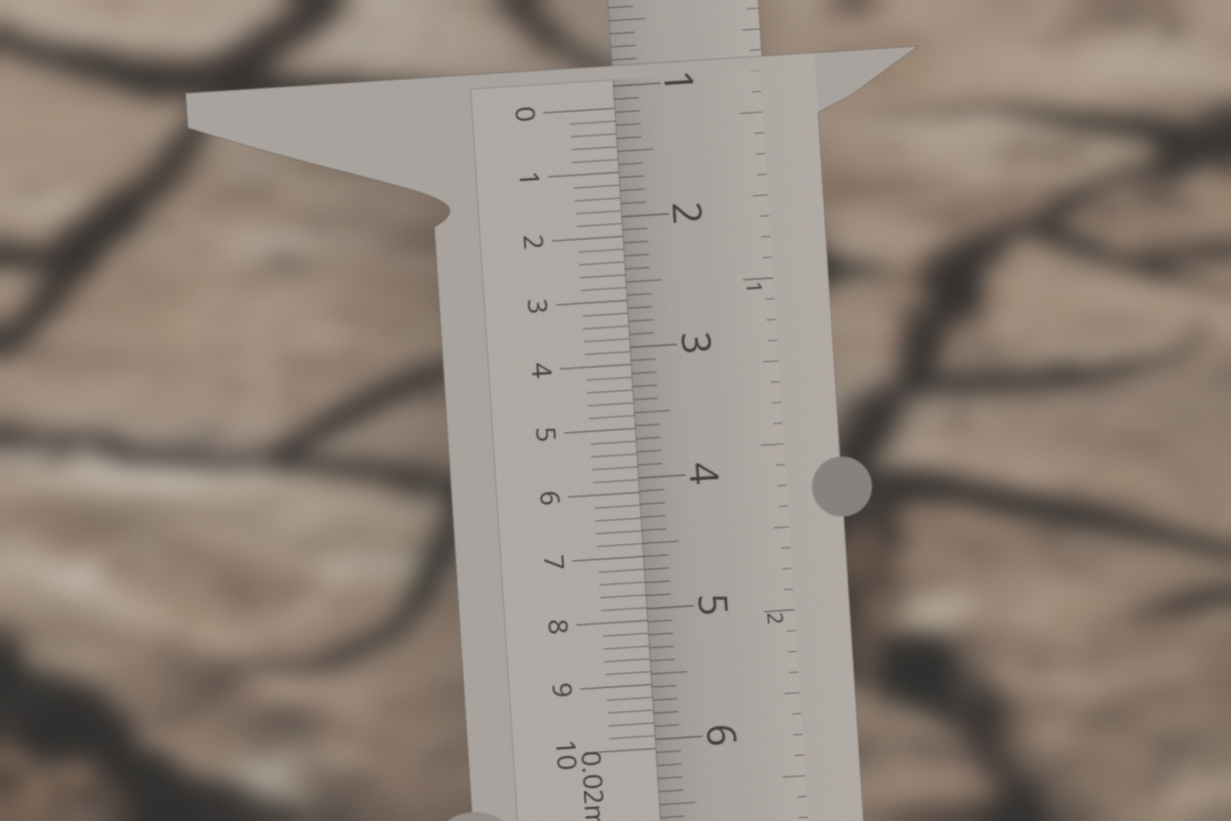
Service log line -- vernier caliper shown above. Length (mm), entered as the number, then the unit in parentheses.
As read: 11.7 (mm)
